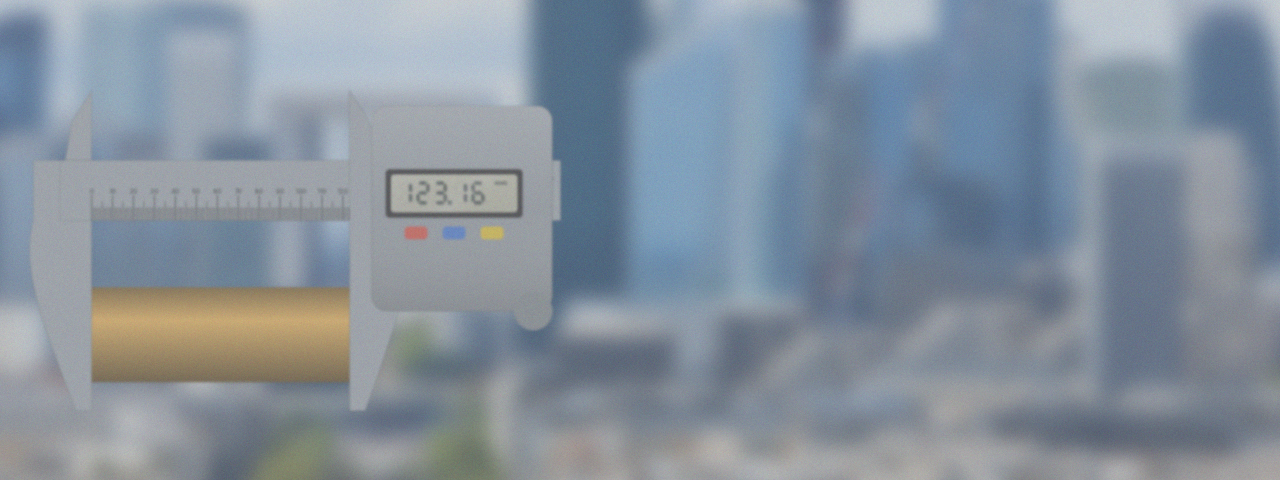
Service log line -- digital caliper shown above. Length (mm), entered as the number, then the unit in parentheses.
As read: 123.16 (mm)
